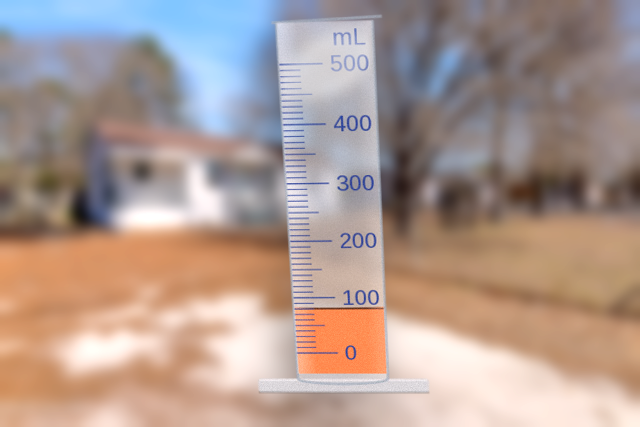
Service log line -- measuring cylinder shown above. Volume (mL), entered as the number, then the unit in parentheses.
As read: 80 (mL)
